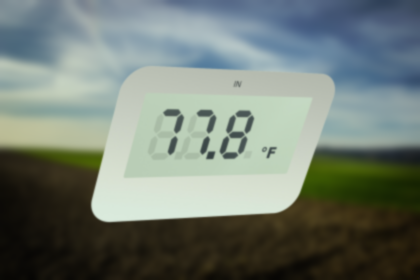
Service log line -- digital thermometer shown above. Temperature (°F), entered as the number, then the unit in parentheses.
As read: 77.8 (°F)
